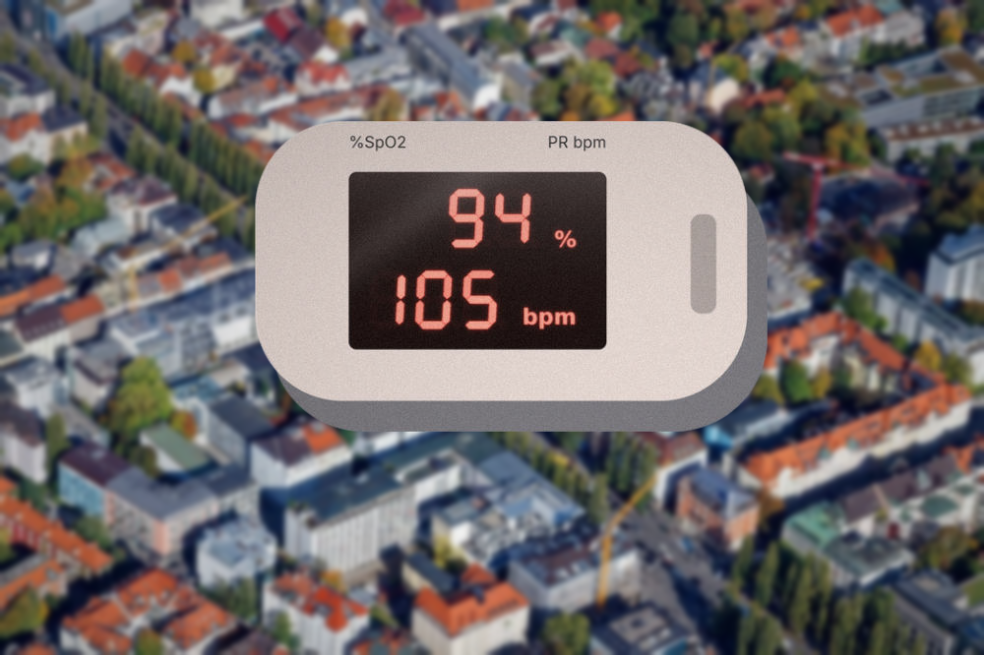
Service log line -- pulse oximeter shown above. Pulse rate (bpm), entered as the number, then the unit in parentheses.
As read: 105 (bpm)
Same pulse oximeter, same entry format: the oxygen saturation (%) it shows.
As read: 94 (%)
